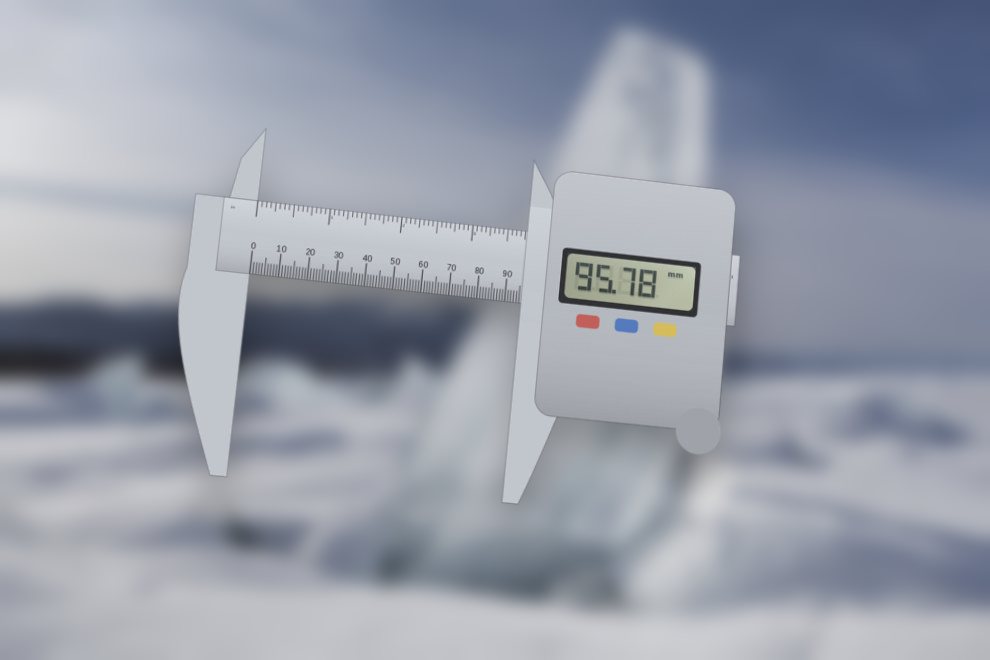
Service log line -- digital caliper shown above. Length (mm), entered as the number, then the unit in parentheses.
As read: 95.78 (mm)
